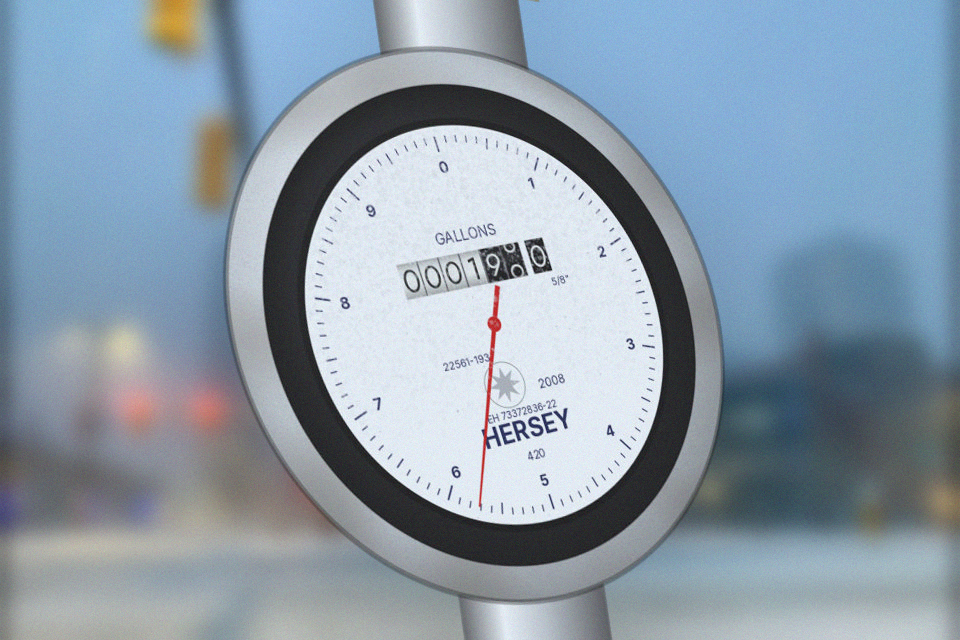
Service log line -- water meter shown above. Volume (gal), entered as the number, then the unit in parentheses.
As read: 1985.7 (gal)
